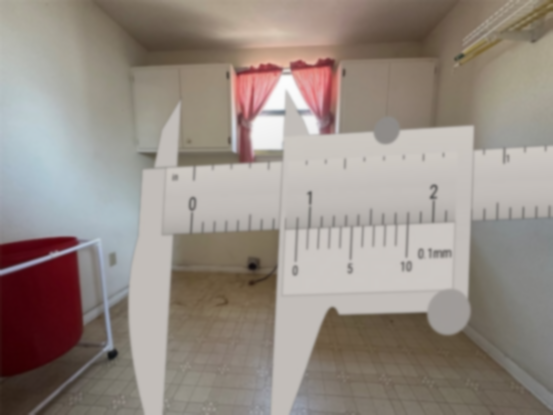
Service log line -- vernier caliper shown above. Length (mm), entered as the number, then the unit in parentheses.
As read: 9.0 (mm)
